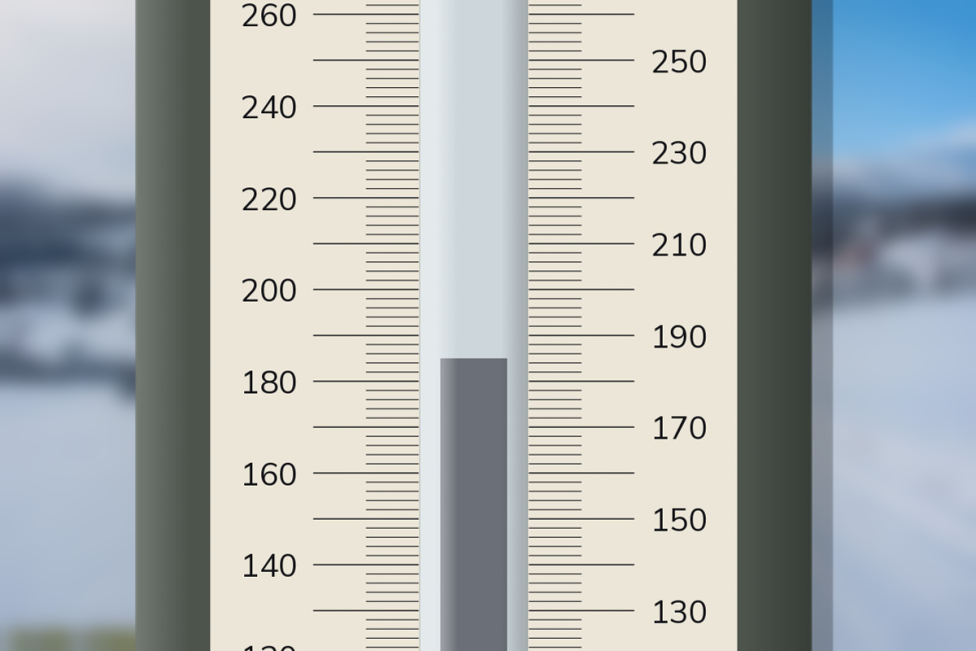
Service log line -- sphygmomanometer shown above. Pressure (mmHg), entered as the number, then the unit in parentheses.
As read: 185 (mmHg)
